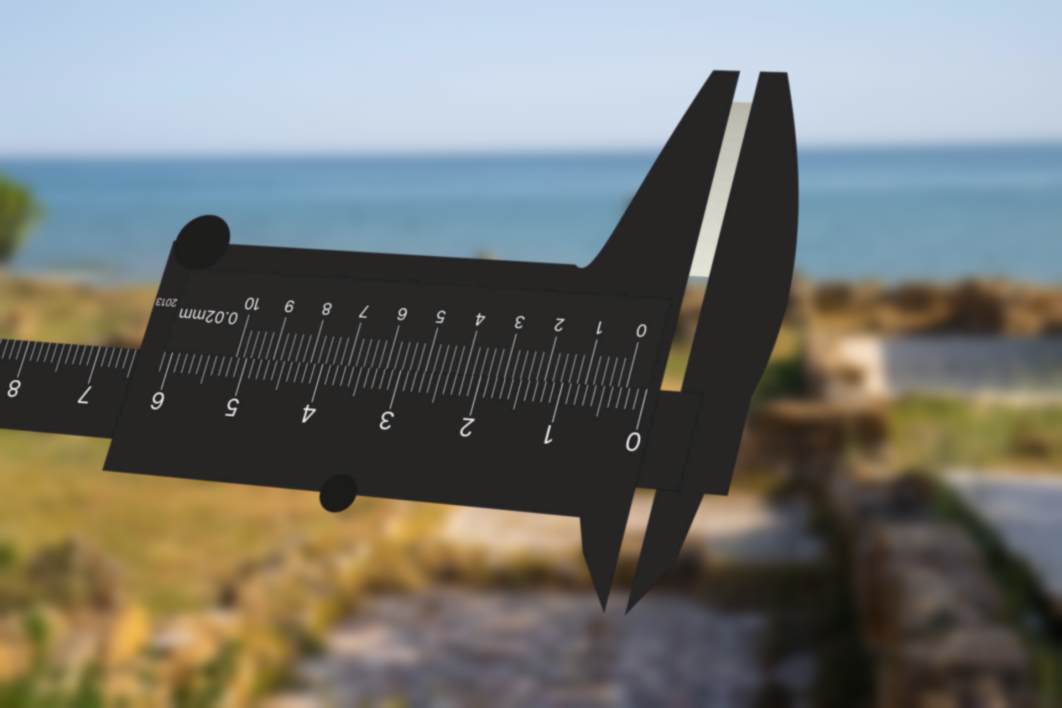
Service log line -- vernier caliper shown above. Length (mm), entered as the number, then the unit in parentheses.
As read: 2.4 (mm)
